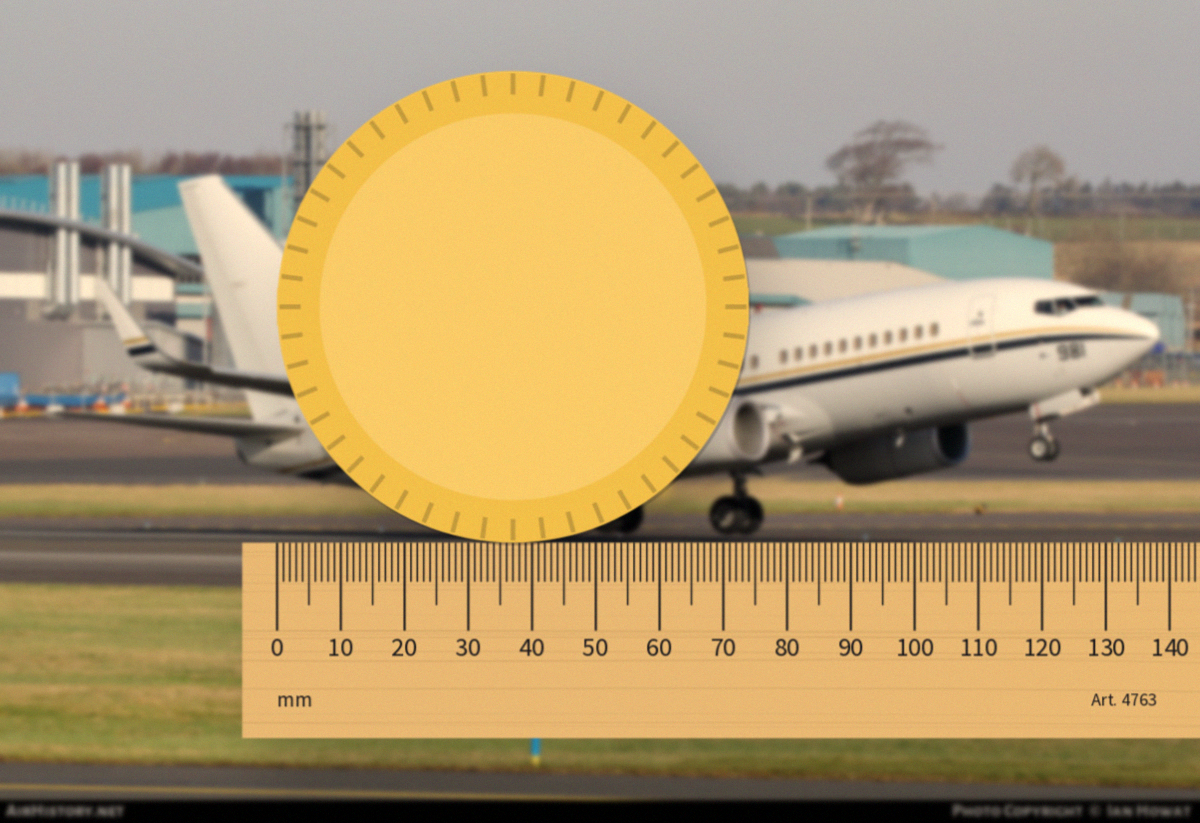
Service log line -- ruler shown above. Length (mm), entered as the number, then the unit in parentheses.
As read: 74 (mm)
